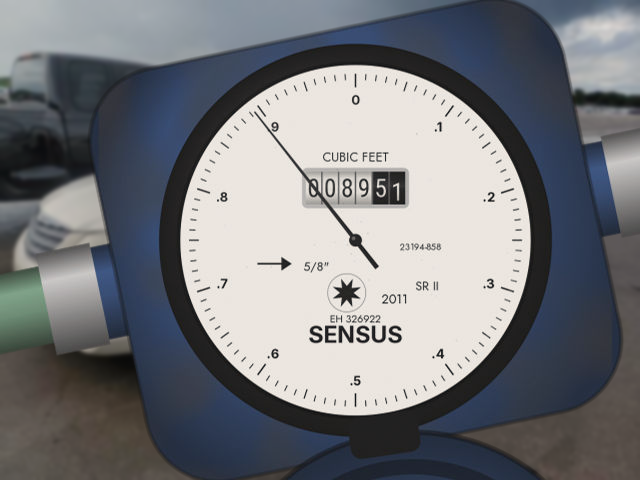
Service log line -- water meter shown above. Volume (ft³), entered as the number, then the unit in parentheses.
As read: 8950.89 (ft³)
